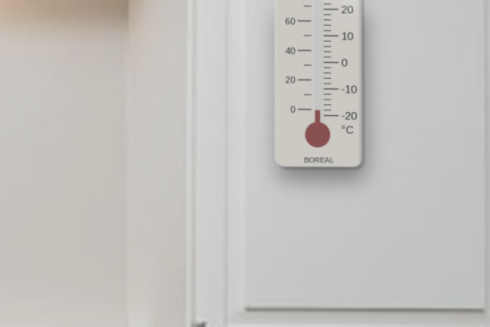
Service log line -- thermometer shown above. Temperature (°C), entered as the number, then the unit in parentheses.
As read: -18 (°C)
